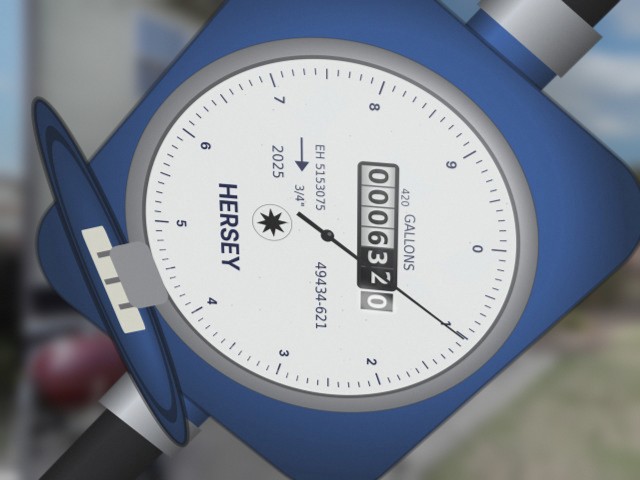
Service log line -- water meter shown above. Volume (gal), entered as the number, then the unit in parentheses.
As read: 6321.0 (gal)
